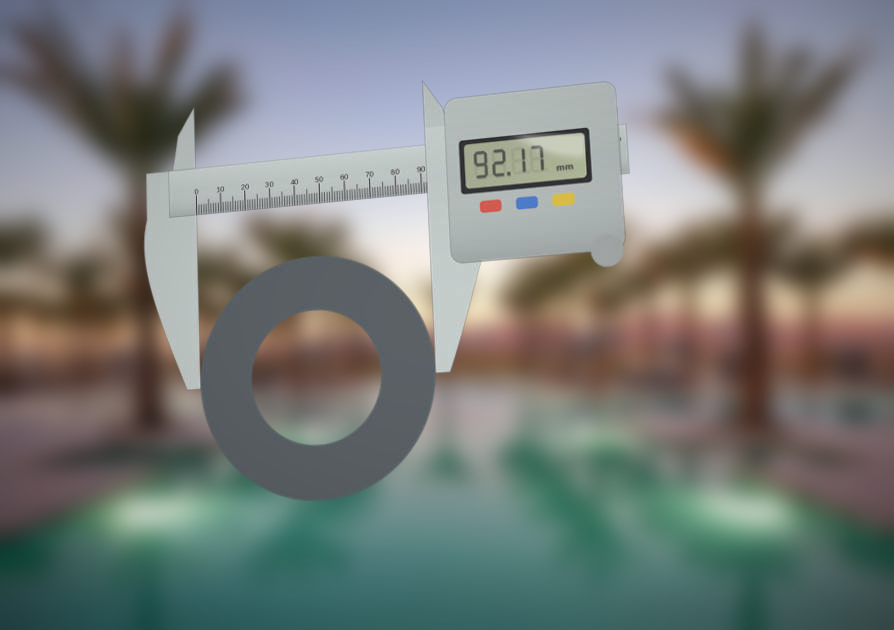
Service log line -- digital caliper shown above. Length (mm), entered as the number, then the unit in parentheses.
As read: 92.17 (mm)
